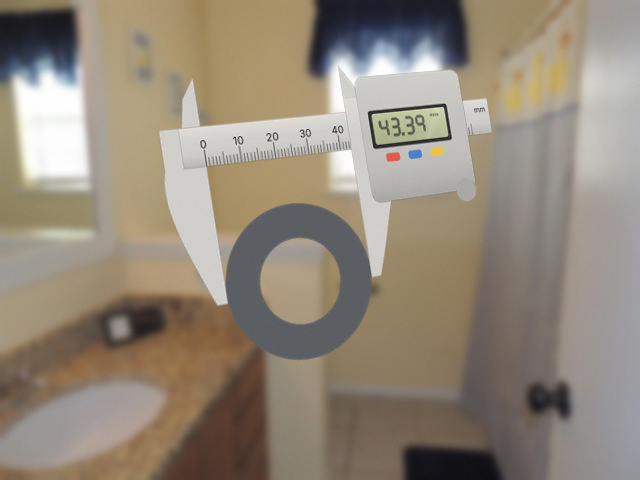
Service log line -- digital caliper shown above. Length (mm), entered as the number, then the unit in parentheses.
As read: 43.39 (mm)
